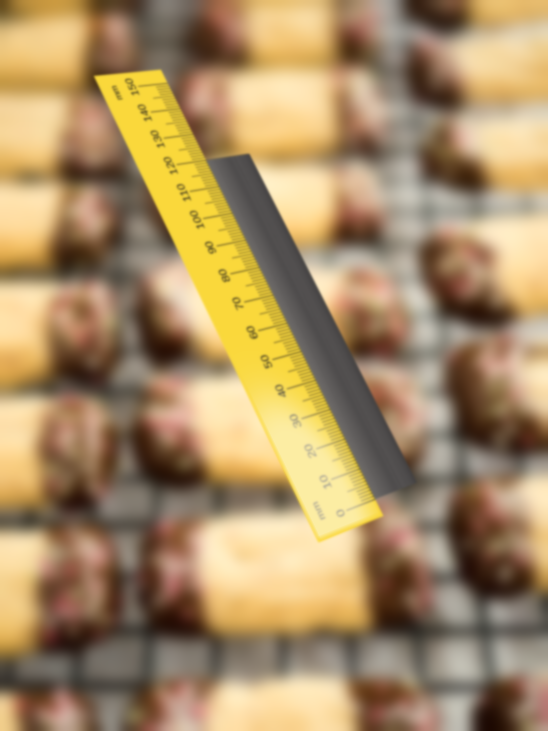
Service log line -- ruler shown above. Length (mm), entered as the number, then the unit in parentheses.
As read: 120 (mm)
